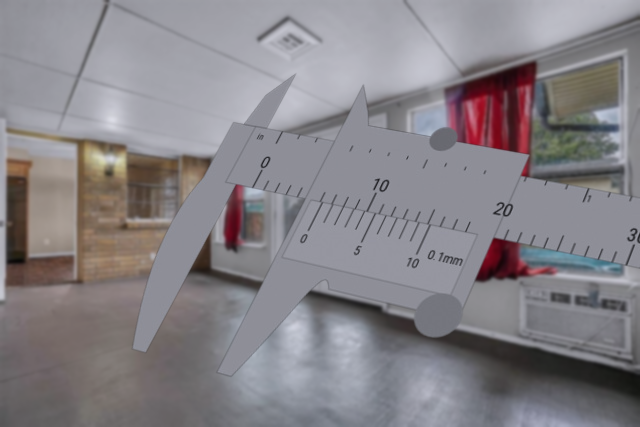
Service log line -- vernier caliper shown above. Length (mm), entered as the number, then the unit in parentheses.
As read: 6.2 (mm)
